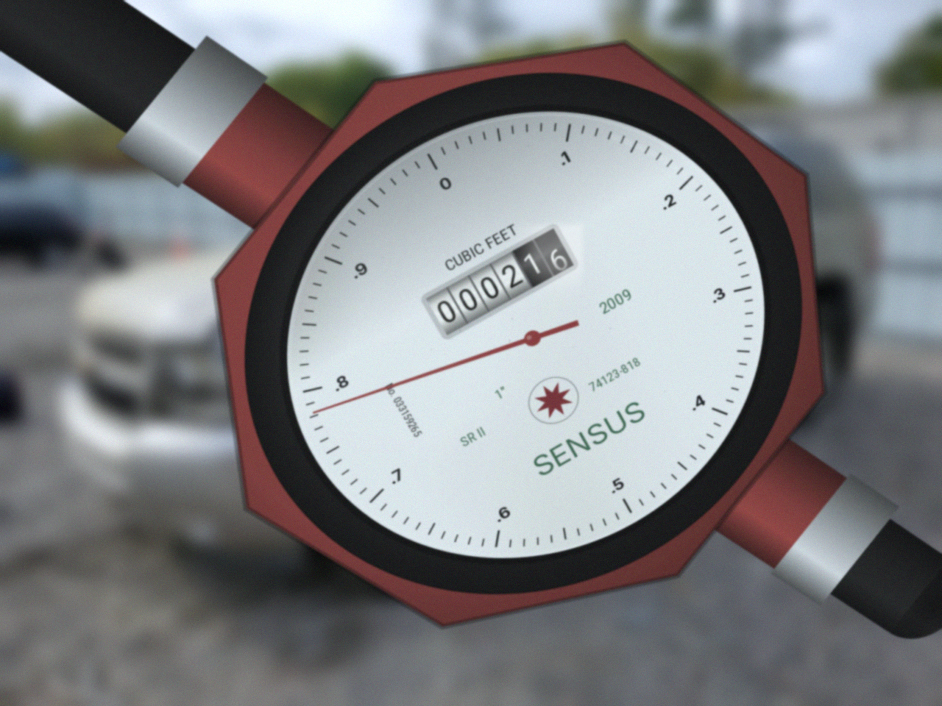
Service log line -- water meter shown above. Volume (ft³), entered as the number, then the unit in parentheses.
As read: 215.78 (ft³)
